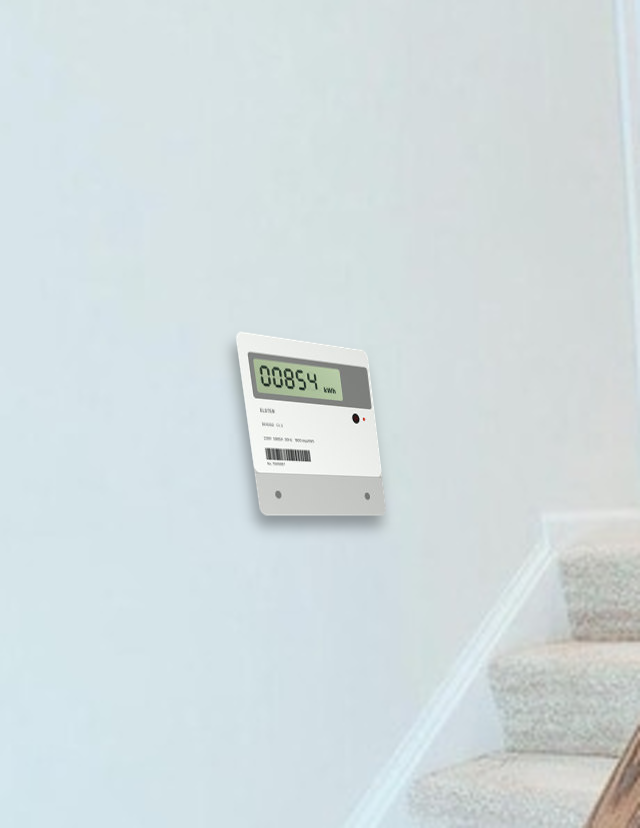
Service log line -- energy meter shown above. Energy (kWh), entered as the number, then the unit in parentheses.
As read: 854 (kWh)
